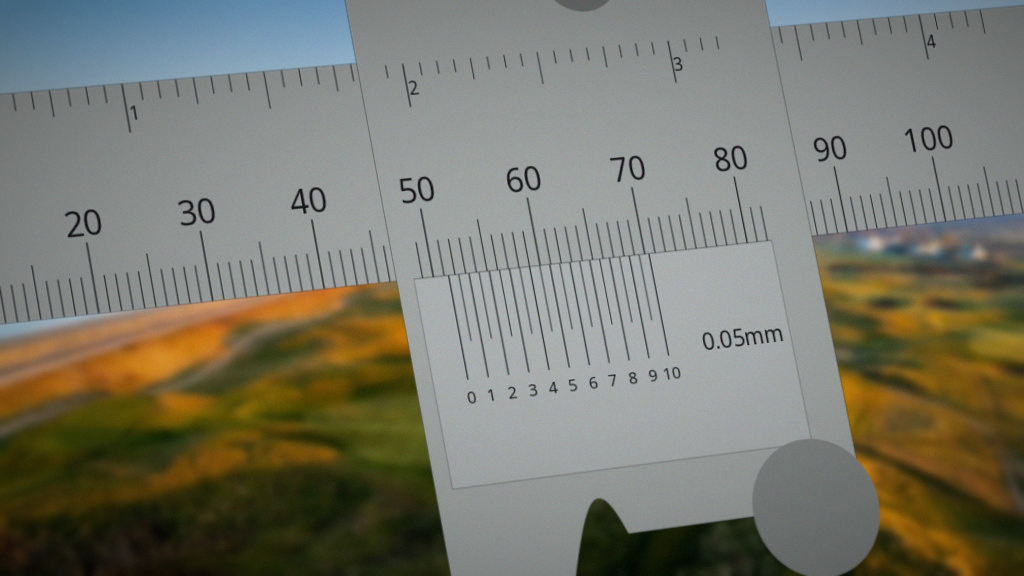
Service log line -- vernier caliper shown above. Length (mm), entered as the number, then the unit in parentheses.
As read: 51.4 (mm)
